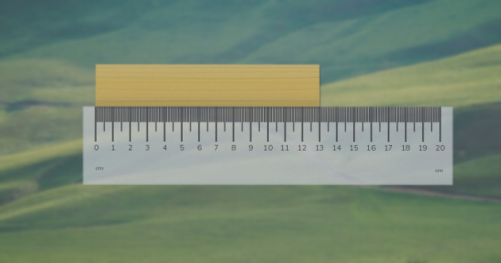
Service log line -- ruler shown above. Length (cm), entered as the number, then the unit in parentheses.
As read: 13 (cm)
